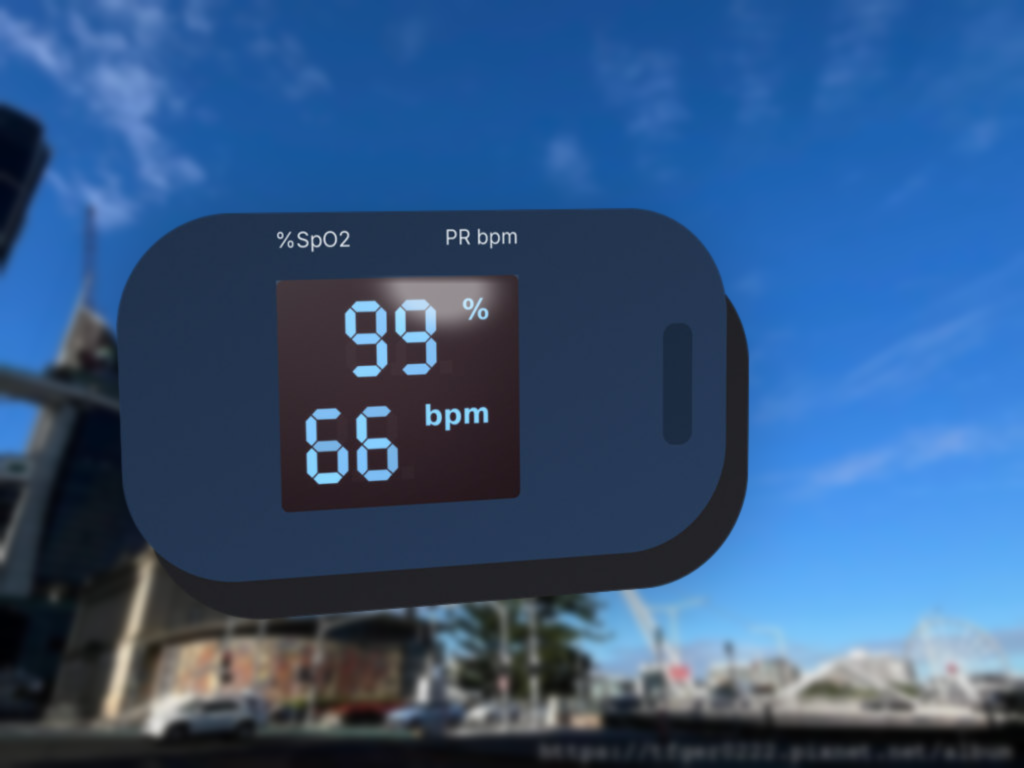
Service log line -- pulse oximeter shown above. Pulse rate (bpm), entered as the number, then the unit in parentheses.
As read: 66 (bpm)
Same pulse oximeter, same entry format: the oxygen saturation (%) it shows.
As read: 99 (%)
